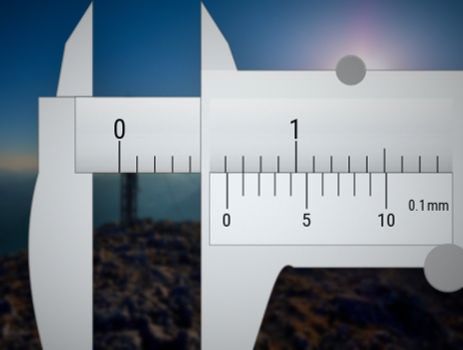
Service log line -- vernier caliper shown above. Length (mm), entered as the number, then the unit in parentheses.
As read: 6.1 (mm)
